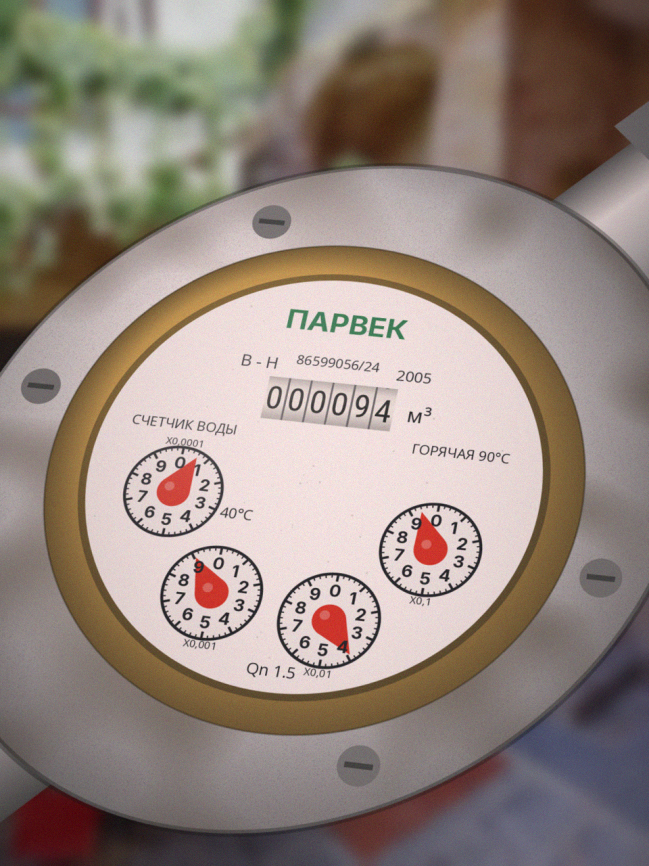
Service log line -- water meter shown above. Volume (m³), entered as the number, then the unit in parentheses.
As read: 93.9390 (m³)
